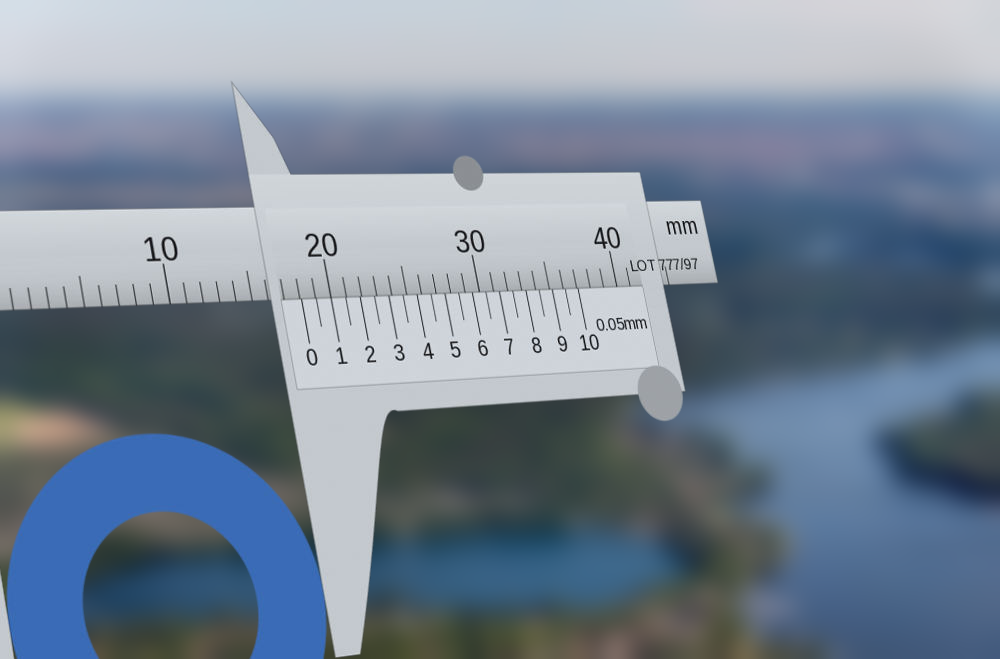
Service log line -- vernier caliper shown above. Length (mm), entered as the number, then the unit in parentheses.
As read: 18.1 (mm)
